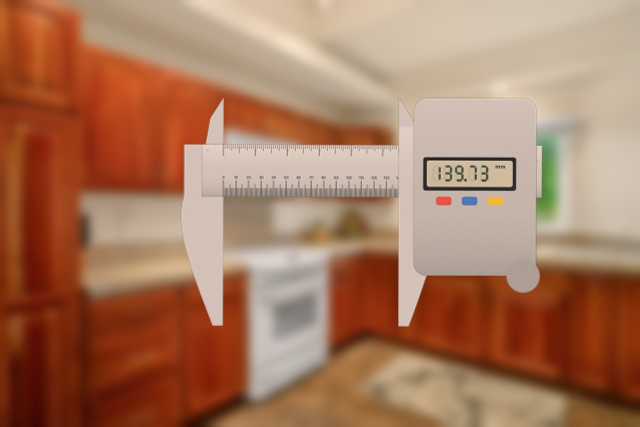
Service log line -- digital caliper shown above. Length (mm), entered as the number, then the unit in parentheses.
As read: 139.73 (mm)
